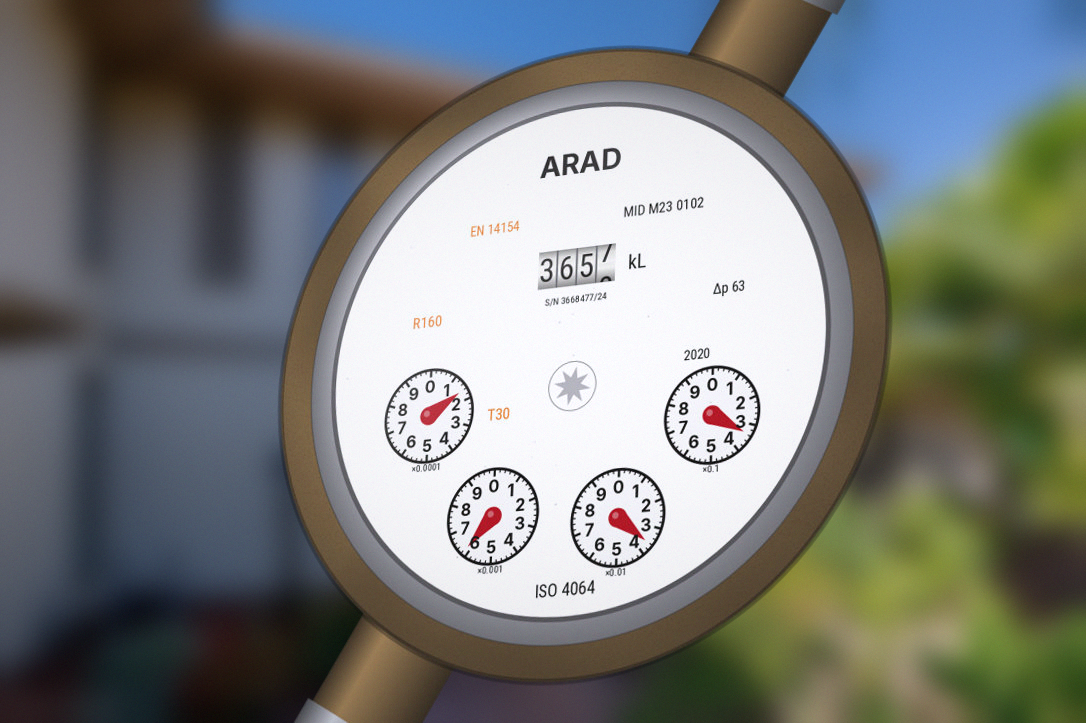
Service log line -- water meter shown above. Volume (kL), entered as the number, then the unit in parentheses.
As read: 3657.3361 (kL)
